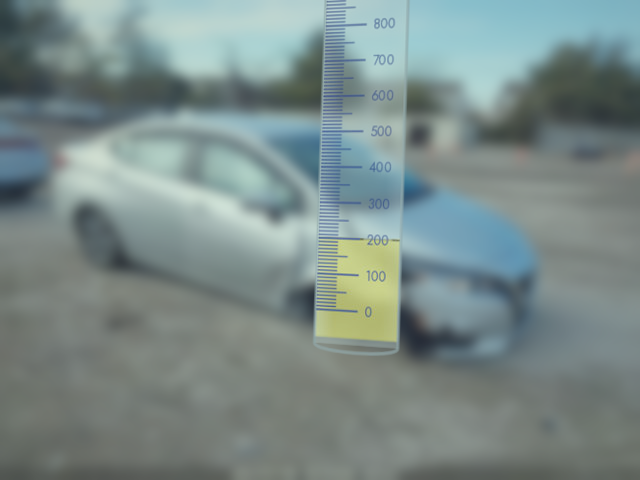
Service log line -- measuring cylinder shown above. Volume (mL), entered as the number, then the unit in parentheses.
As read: 200 (mL)
